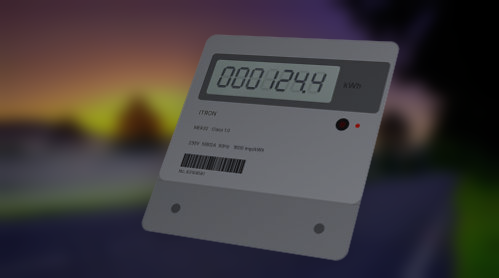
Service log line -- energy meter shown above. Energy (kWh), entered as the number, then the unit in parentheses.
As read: 124.4 (kWh)
